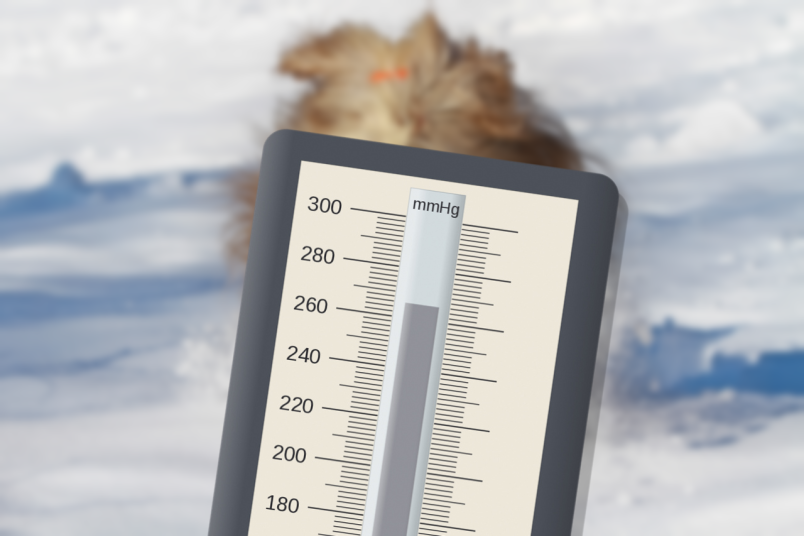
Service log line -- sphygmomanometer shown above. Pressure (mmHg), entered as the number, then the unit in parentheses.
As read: 266 (mmHg)
